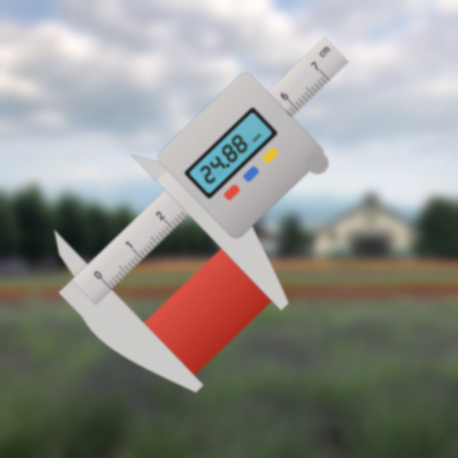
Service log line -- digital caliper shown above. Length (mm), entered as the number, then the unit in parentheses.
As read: 24.88 (mm)
